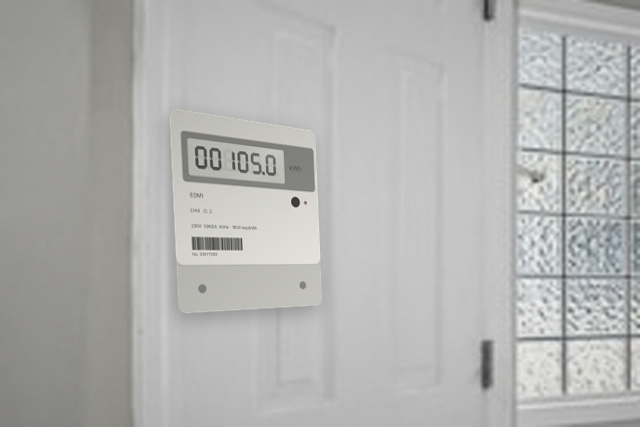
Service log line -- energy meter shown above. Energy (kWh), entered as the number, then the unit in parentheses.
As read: 105.0 (kWh)
